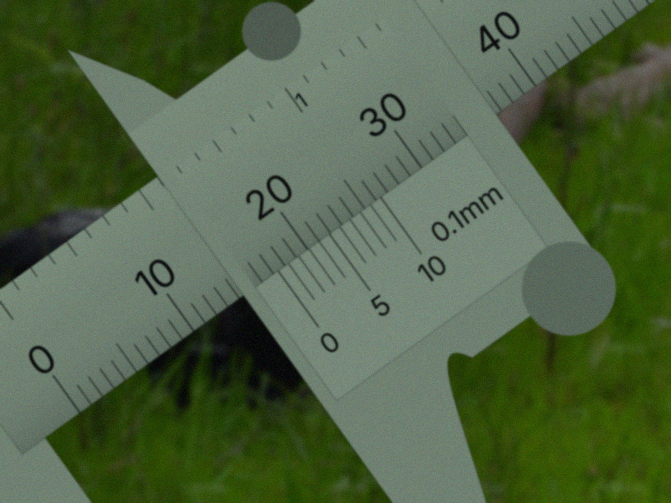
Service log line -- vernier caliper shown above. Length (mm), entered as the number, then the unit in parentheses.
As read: 17.4 (mm)
